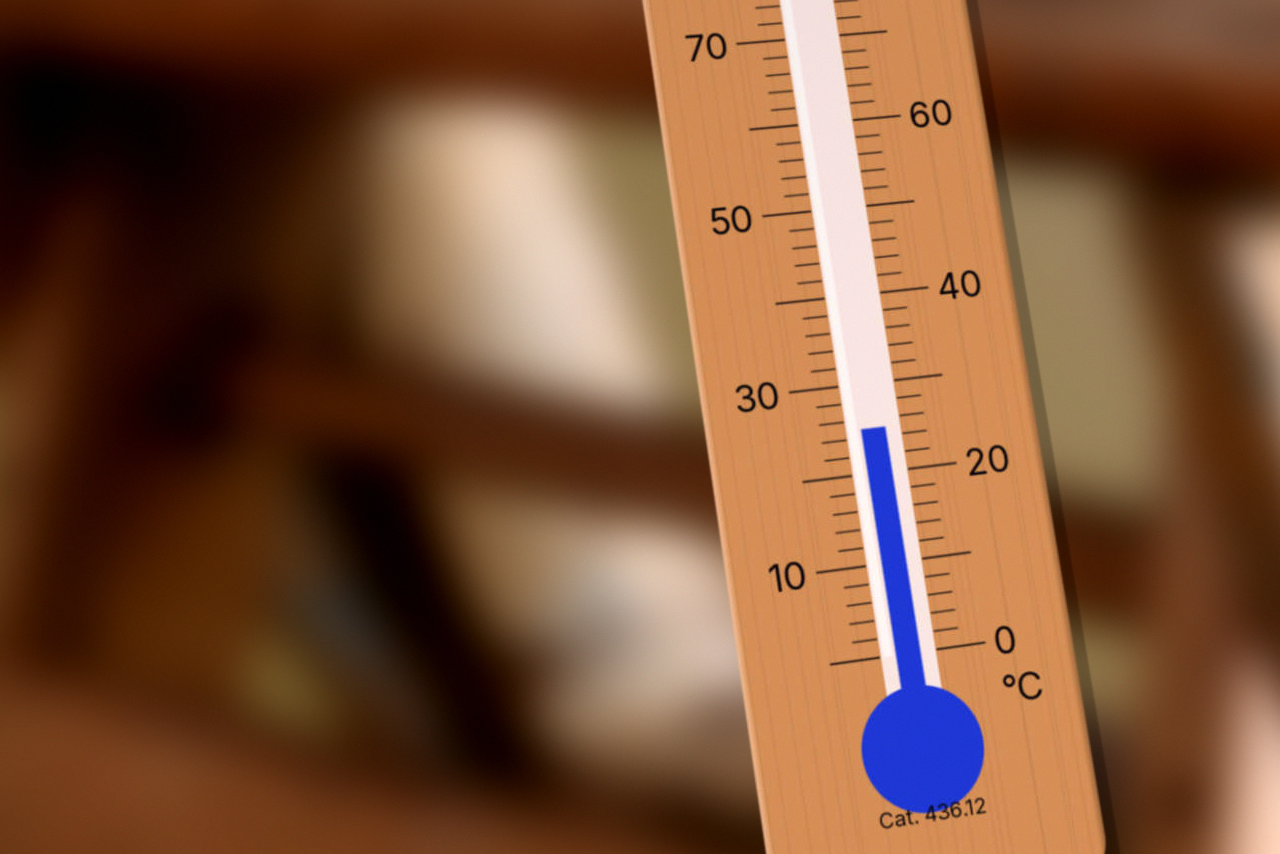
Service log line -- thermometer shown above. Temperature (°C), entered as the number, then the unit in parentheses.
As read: 25 (°C)
